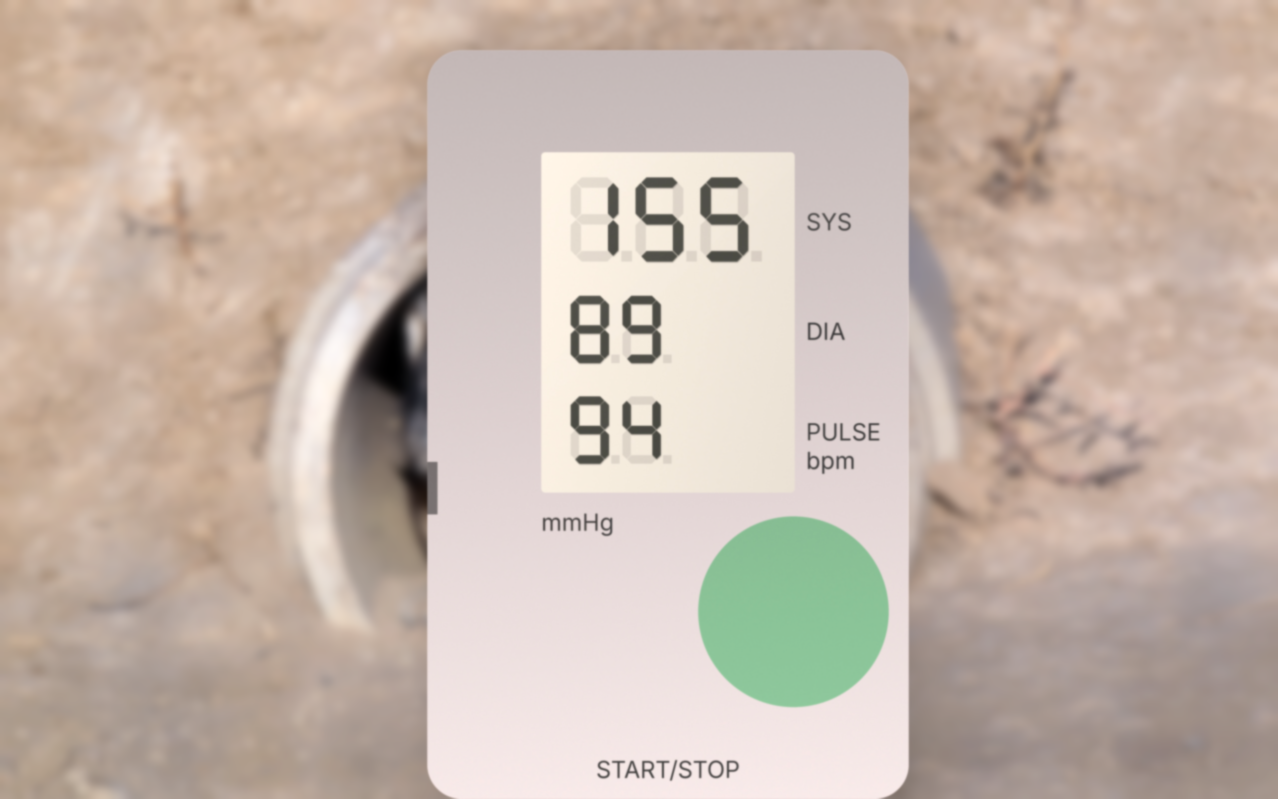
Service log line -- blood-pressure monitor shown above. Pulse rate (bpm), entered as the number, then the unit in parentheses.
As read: 94 (bpm)
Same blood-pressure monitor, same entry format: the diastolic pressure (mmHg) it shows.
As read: 89 (mmHg)
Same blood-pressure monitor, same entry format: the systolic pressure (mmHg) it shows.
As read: 155 (mmHg)
